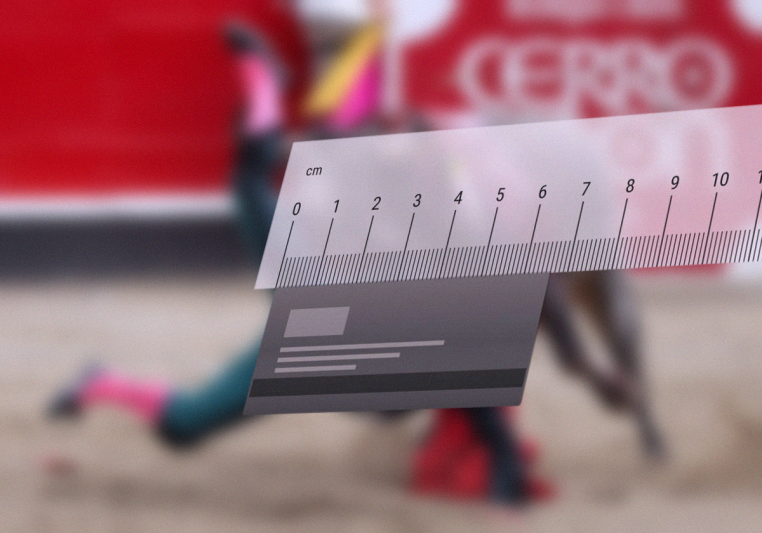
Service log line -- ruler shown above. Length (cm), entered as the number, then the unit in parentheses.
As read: 6.6 (cm)
